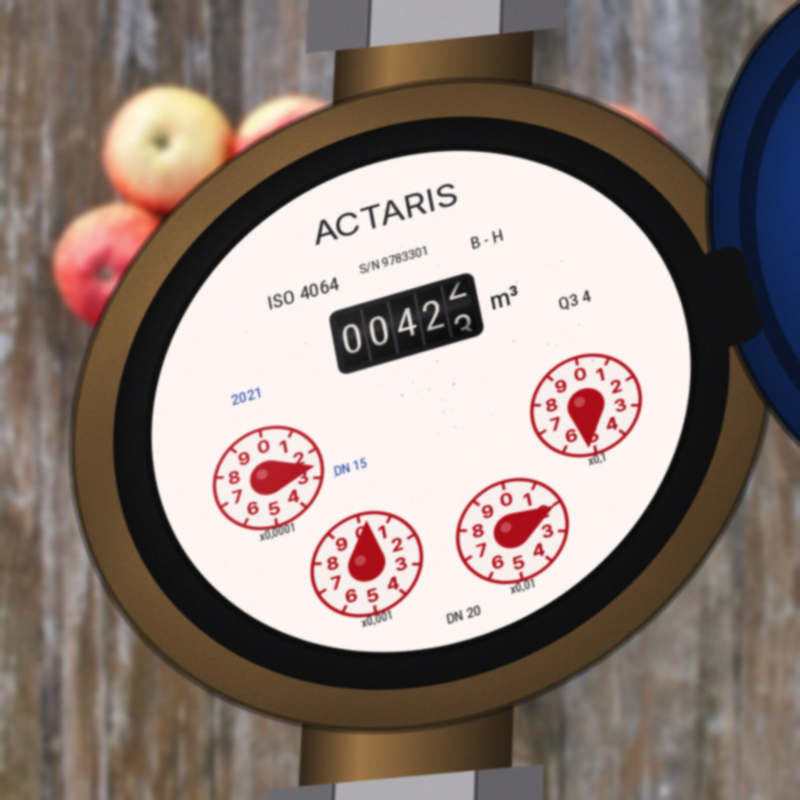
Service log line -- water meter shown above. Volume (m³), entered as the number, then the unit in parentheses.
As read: 422.5202 (m³)
